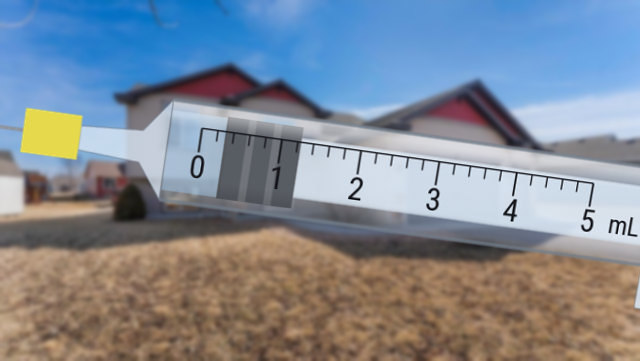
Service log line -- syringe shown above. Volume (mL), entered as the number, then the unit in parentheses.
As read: 0.3 (mL)
